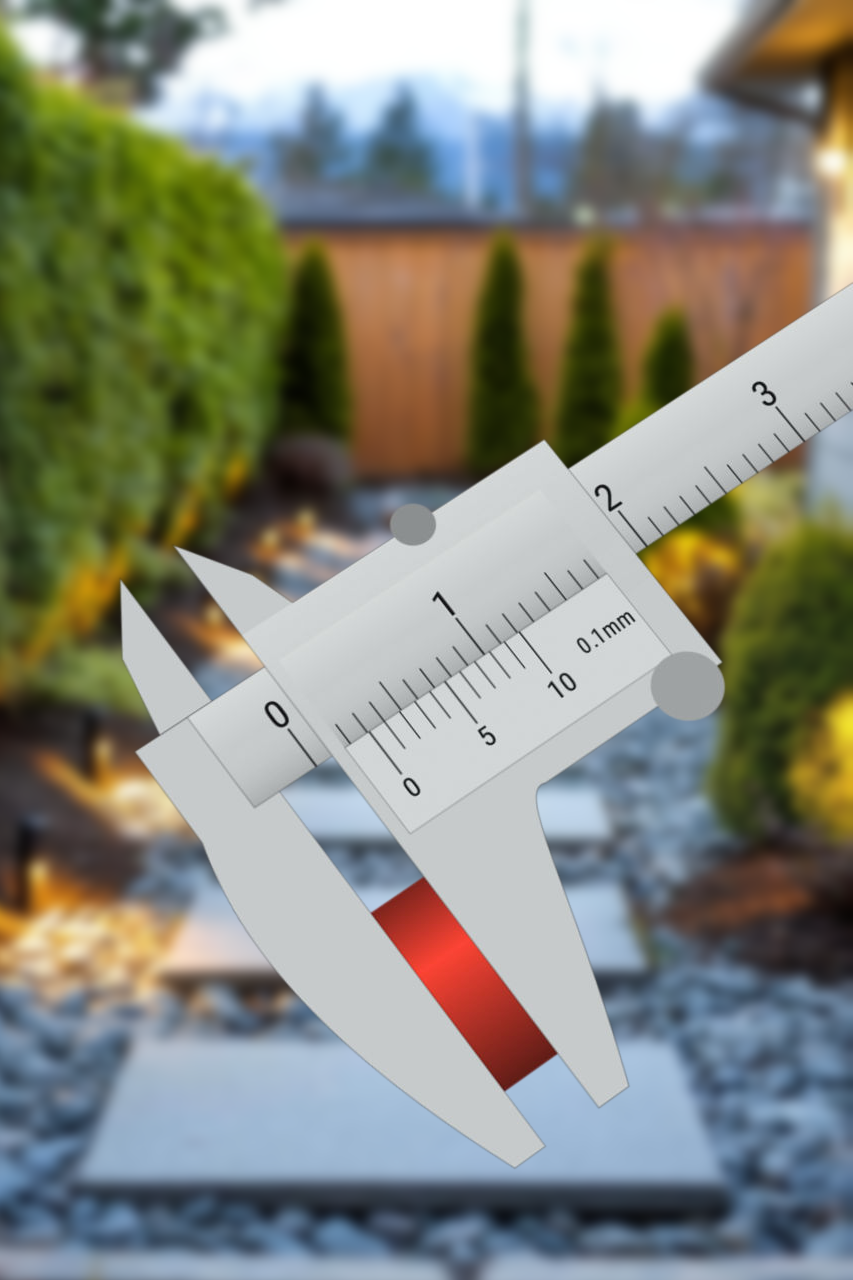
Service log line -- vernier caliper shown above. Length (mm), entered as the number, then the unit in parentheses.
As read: 3.1 (mm)
